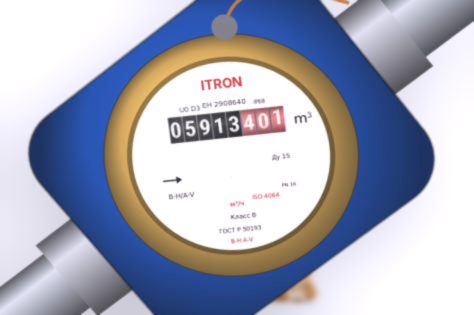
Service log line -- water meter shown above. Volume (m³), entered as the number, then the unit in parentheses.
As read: 5913.401 (m³)
